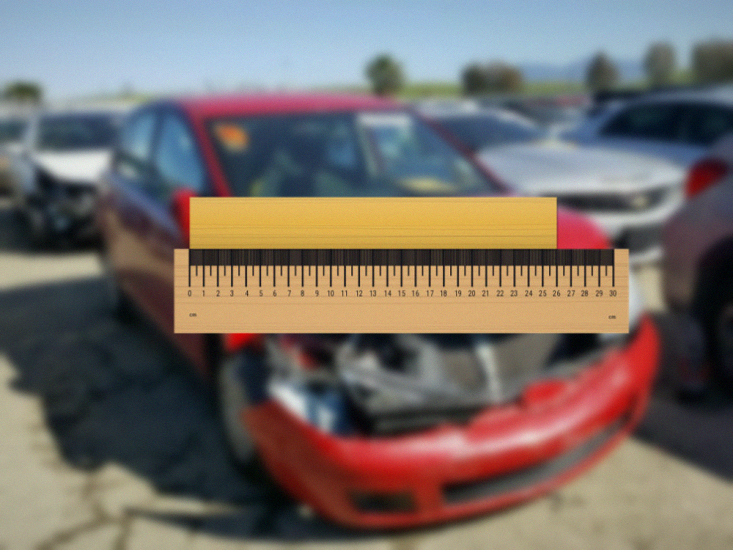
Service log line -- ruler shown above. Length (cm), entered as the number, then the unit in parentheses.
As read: 26 (cm)
